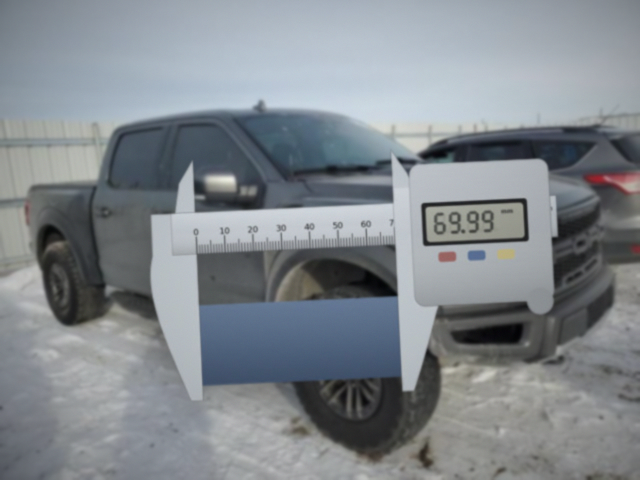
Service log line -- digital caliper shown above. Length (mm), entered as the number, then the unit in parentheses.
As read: 69.99 (mm)
